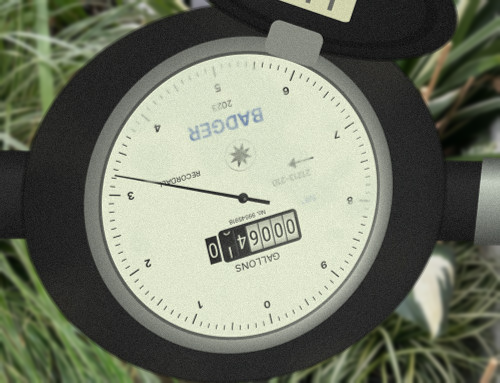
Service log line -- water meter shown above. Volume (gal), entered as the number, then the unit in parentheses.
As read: 6413.2 (gal)
